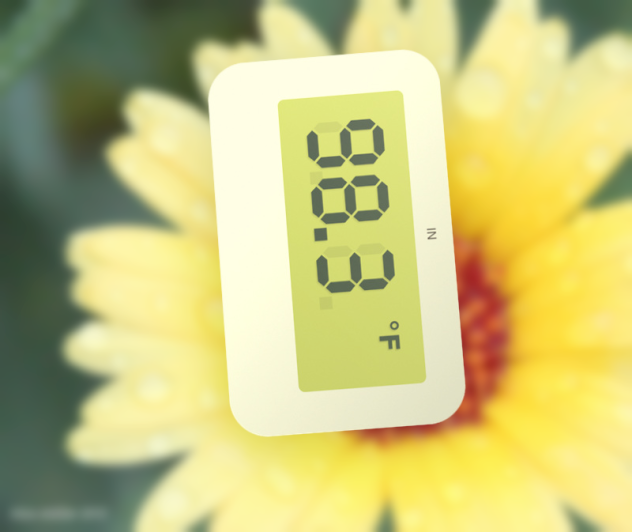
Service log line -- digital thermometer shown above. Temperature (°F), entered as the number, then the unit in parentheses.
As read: 98.3 (°F)
